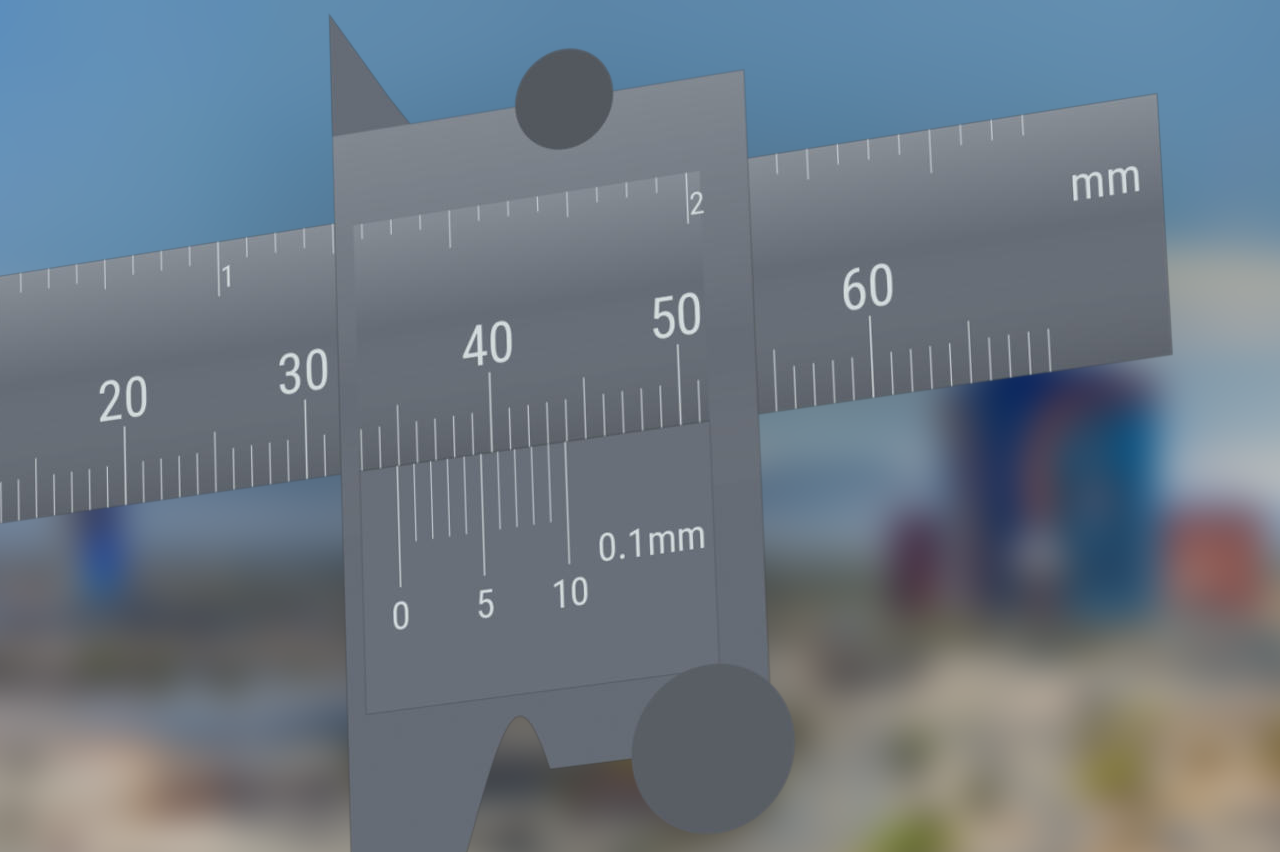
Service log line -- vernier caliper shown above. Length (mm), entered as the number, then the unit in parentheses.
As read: 34.9 (mm)
